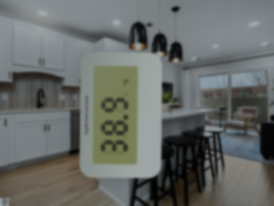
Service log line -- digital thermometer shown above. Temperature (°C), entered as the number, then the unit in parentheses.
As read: 38.9 (°C)
